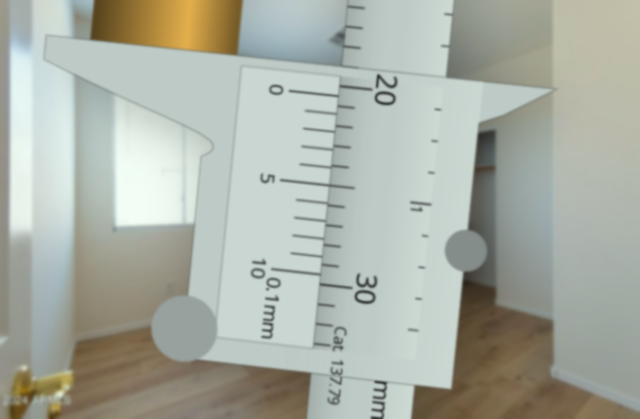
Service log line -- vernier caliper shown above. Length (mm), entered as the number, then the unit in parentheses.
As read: 20.5 (mm)
